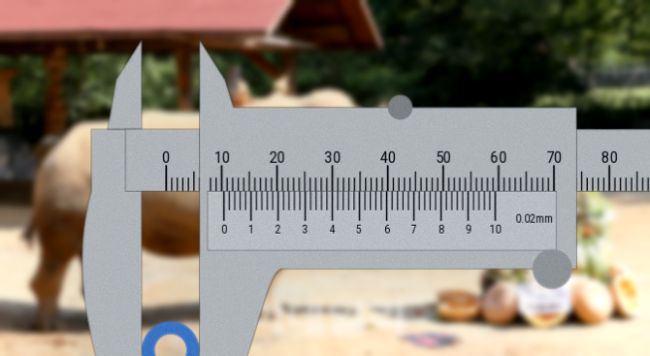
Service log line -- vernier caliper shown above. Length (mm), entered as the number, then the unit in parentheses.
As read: 10.4 (mm)
